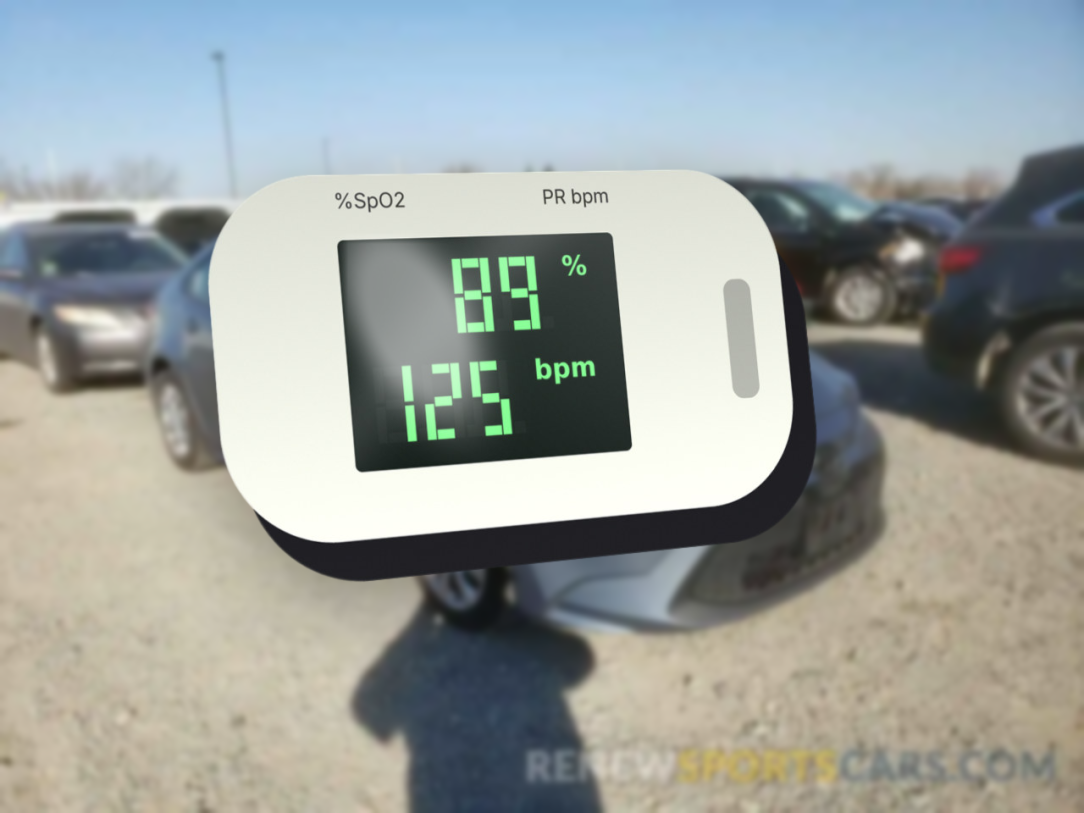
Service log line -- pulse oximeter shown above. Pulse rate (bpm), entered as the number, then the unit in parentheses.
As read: 125 (bpm)
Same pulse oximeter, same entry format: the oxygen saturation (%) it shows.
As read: 89 (%)
